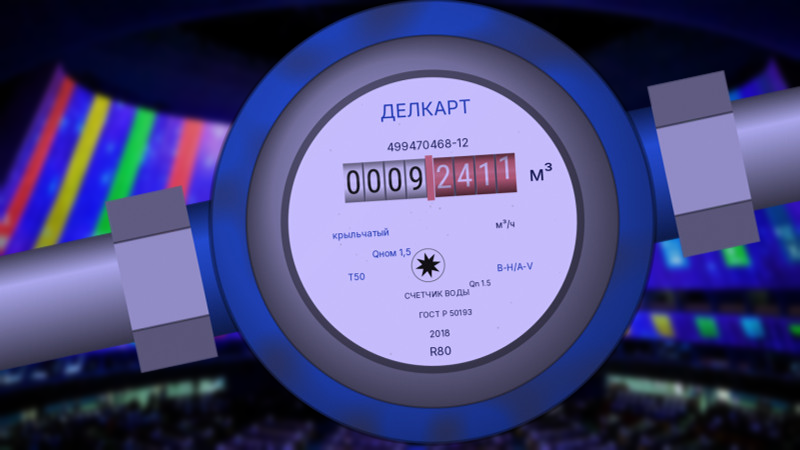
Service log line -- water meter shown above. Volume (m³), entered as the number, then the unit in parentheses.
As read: 9.2411 (m³)
